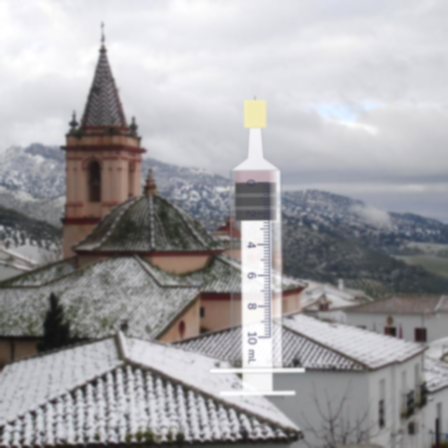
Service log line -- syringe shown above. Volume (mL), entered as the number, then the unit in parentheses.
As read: 0 (mL)
